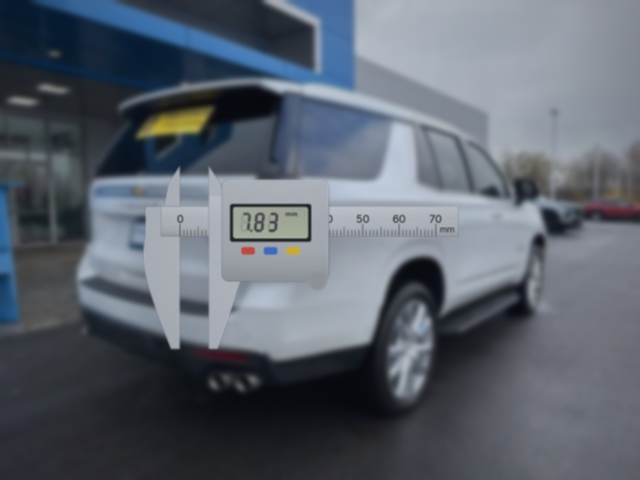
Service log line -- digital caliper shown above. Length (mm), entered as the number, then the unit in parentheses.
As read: 7.83 (mm)
